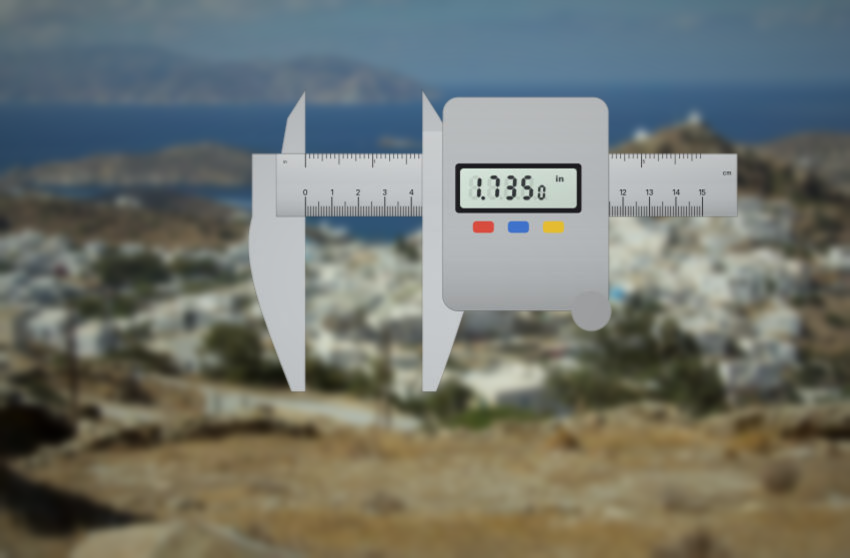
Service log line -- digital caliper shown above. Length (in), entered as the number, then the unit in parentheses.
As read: 1.7350 (in)
